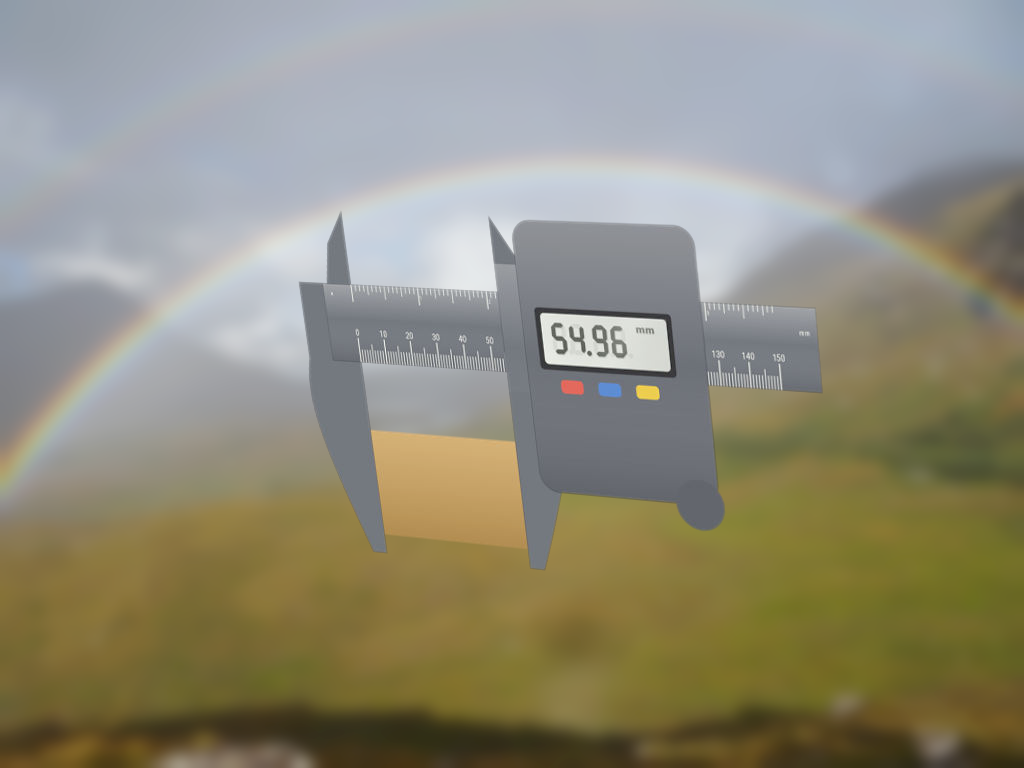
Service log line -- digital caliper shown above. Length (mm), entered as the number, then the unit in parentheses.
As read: 54.96 (mm)
